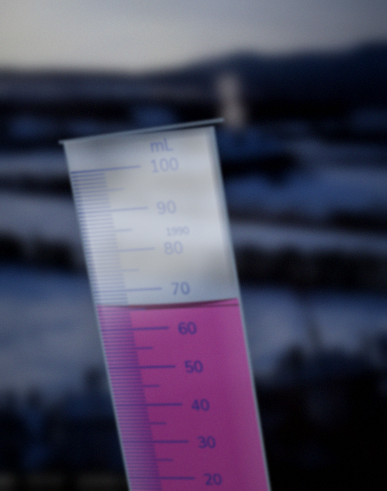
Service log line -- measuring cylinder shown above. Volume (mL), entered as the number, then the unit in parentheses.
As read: 65 (mL)
